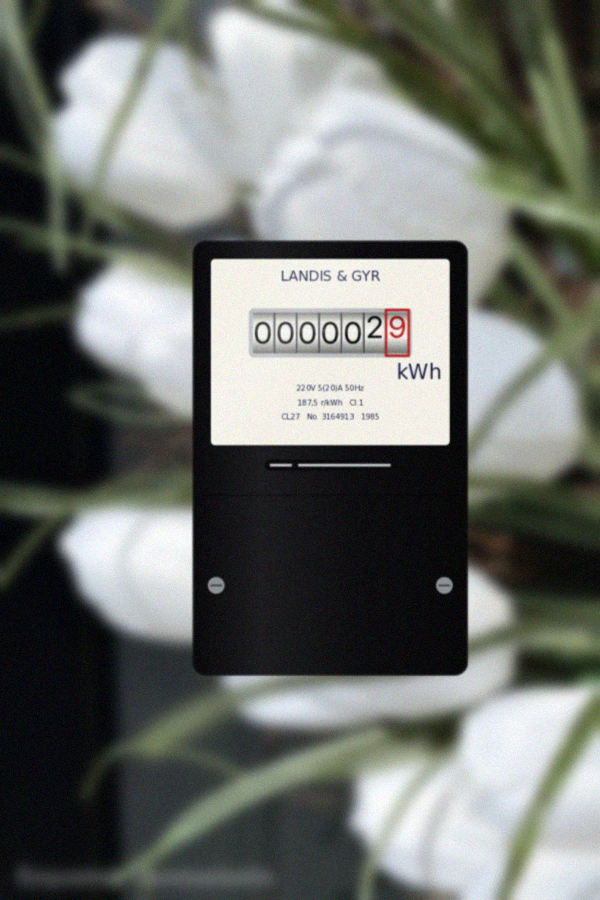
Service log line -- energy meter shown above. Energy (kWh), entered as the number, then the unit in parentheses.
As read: 2.9 (kWh)
